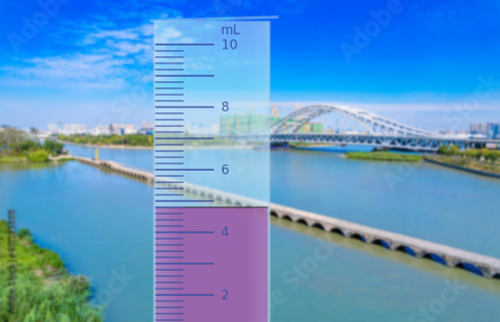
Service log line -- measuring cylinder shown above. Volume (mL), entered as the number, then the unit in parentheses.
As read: 4.8 (mL)
